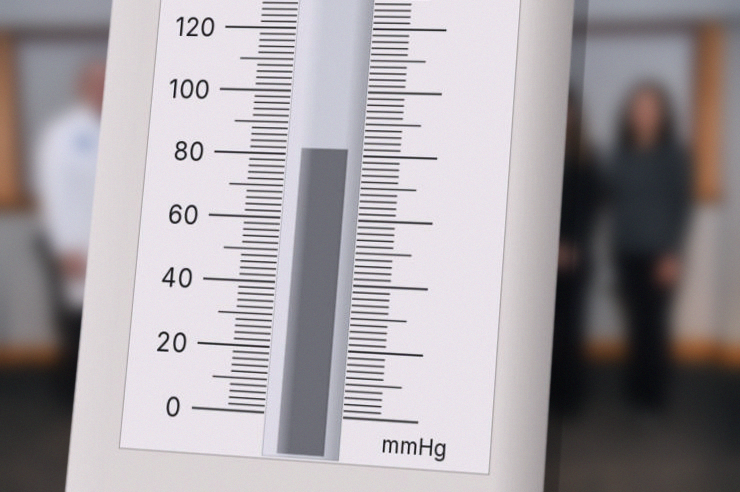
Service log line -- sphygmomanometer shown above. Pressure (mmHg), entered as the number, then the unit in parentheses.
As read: 82 (mmHg)
